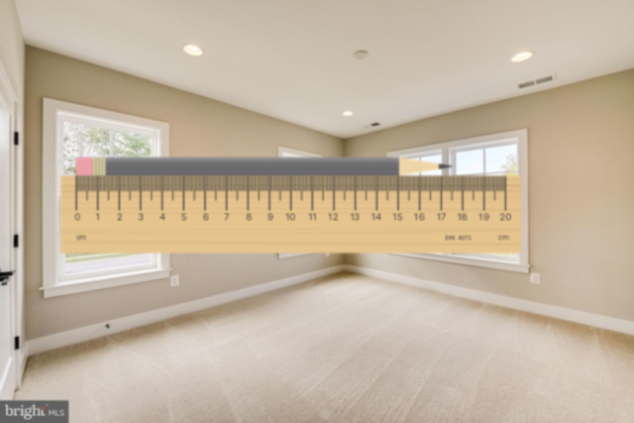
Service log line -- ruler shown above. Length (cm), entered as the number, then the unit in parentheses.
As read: 17.5 (cm)
